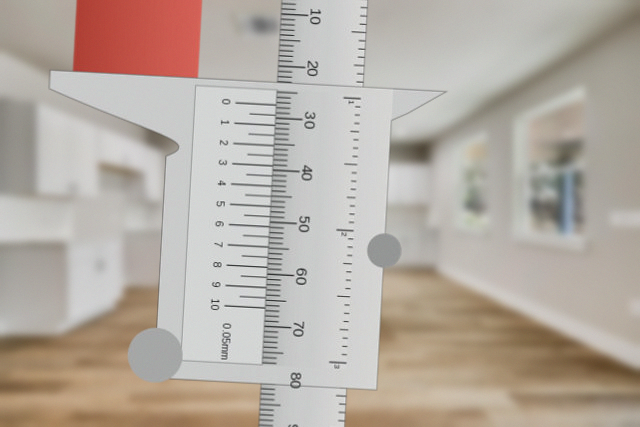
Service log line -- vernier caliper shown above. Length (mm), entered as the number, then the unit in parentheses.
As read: 27.5 (mm)
